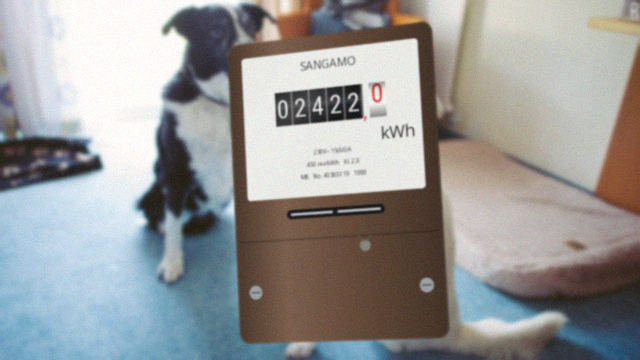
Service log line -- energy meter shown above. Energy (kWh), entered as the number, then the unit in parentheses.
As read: 2422.0 (kWh)
